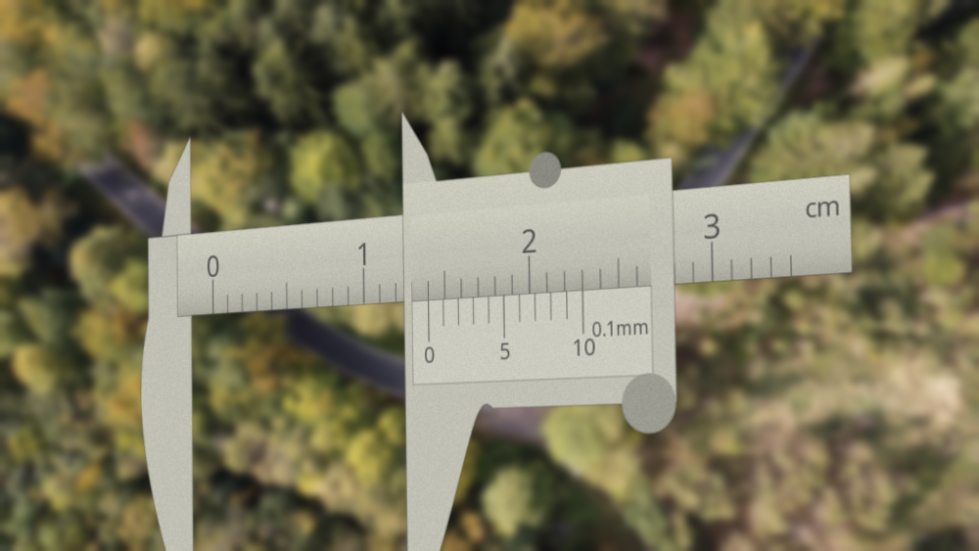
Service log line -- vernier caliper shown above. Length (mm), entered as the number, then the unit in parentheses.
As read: 14.0 (mm)
